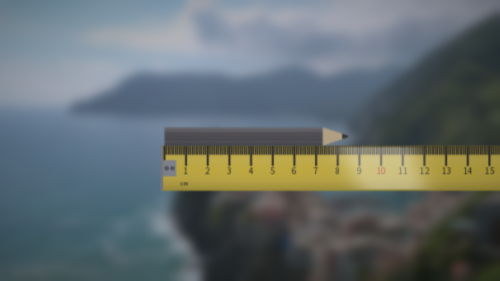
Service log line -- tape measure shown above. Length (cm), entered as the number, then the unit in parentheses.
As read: 8.5 (cm)
